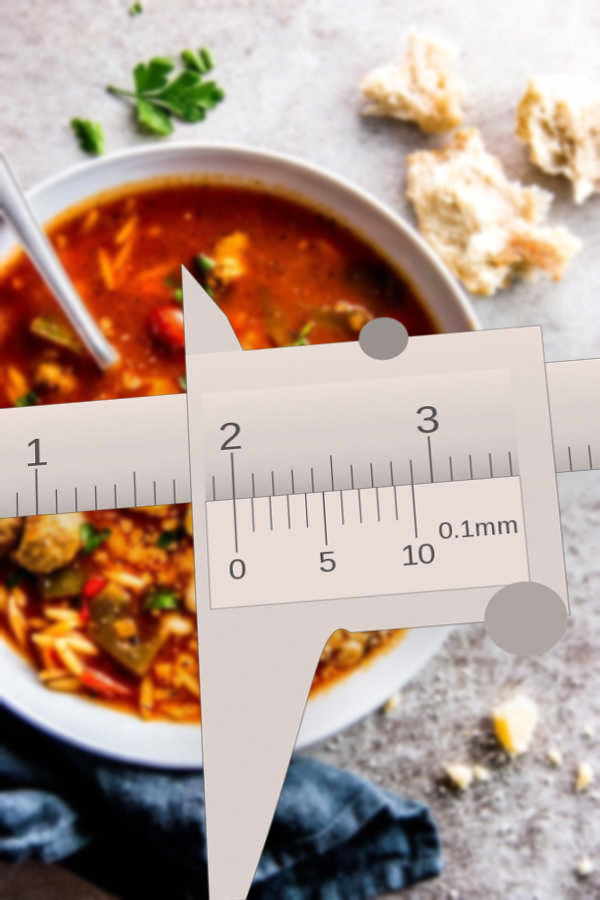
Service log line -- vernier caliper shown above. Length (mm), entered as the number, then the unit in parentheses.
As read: 20.0 (mm)
